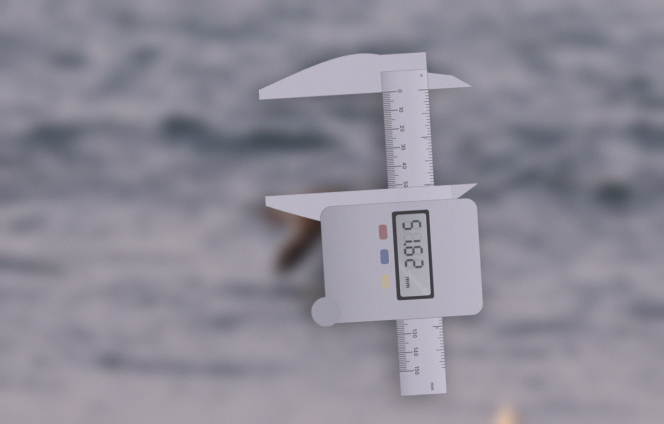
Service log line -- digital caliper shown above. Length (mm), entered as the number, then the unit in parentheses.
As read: 51.62 (mm)
